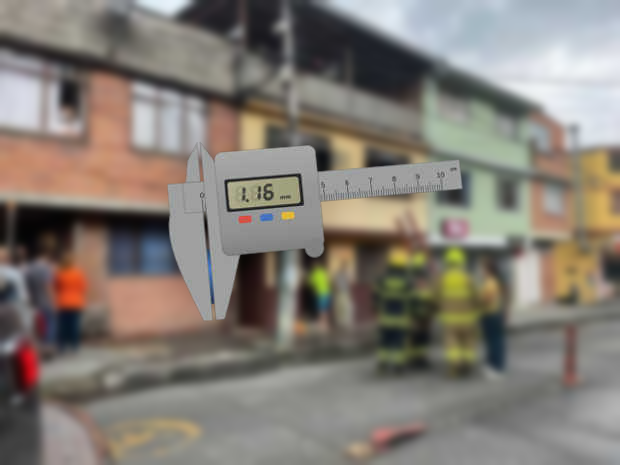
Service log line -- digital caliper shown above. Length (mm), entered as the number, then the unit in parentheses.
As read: 1.16 (mm)
